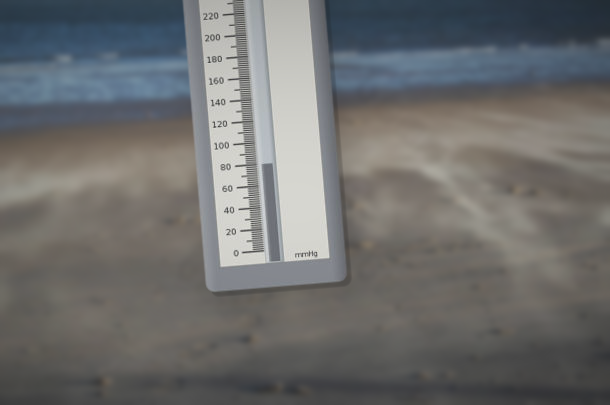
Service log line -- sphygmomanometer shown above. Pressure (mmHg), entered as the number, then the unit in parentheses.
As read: 80 (mmHg)
